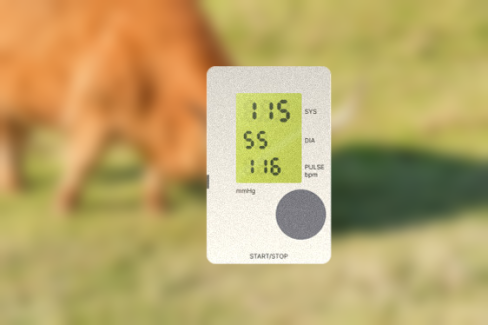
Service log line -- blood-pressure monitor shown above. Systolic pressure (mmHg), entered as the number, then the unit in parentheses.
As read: 115 (mmHg)
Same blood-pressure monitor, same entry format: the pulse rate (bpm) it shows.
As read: 116 (bpm)
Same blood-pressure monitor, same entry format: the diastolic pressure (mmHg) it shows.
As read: 55 (mmHg)
